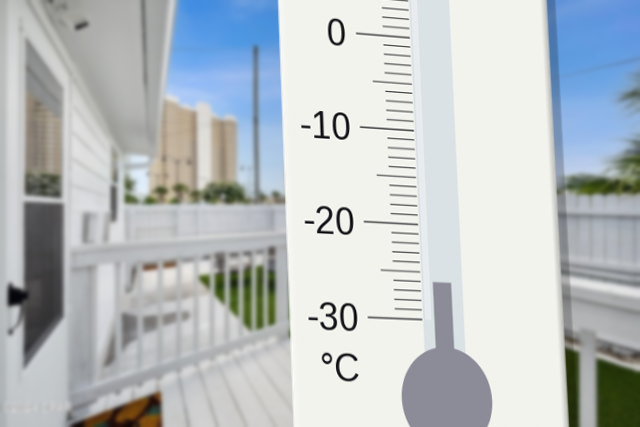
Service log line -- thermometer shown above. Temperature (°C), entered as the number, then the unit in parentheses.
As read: -26 (°C)
